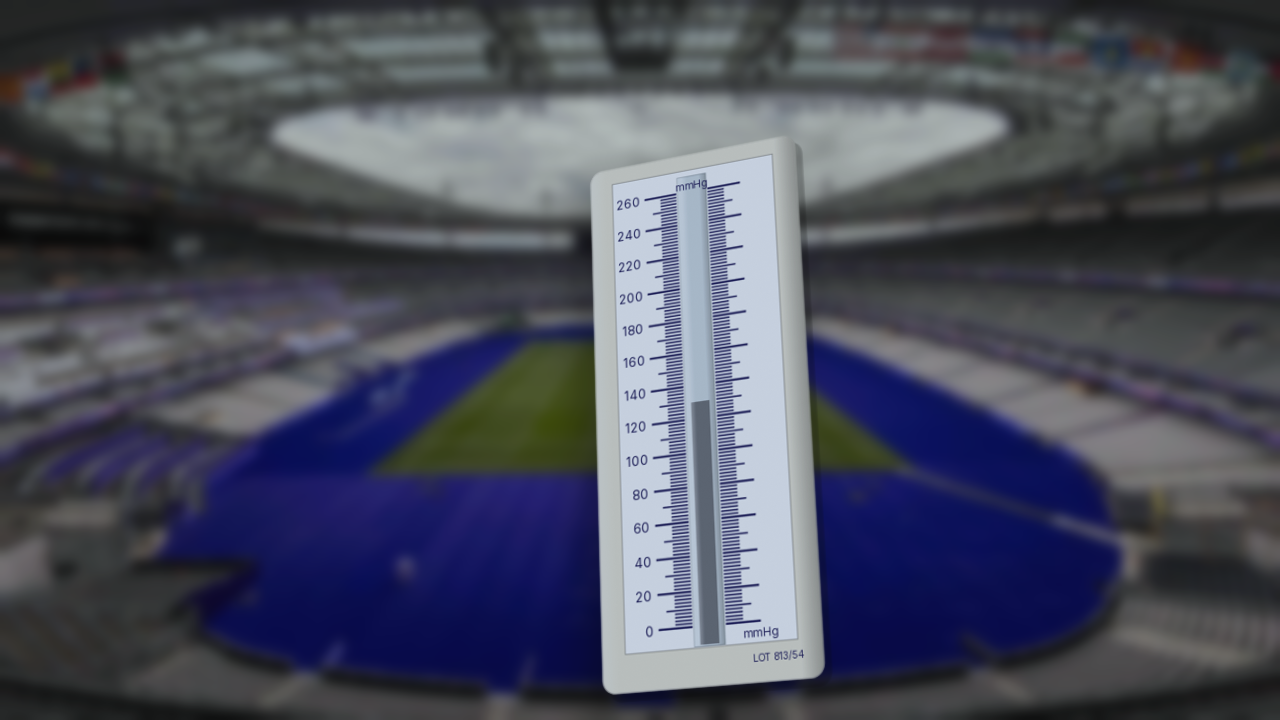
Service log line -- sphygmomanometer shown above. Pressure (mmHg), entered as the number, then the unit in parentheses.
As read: 130 (mmHg)
